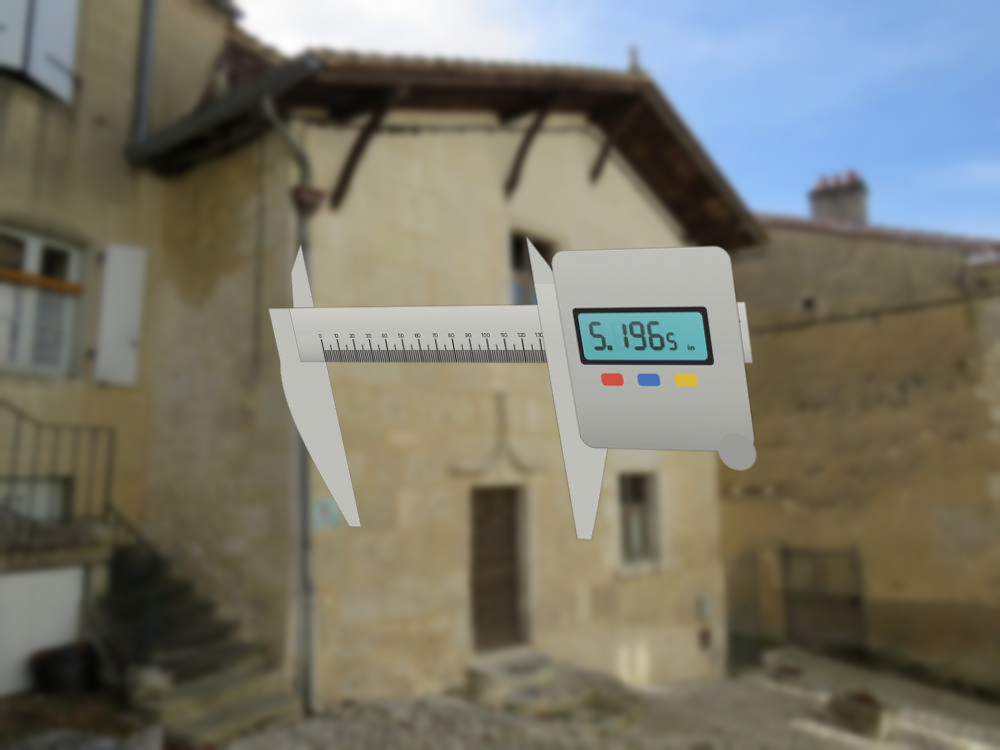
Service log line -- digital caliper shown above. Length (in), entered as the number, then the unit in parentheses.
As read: 5.1965 (in)
